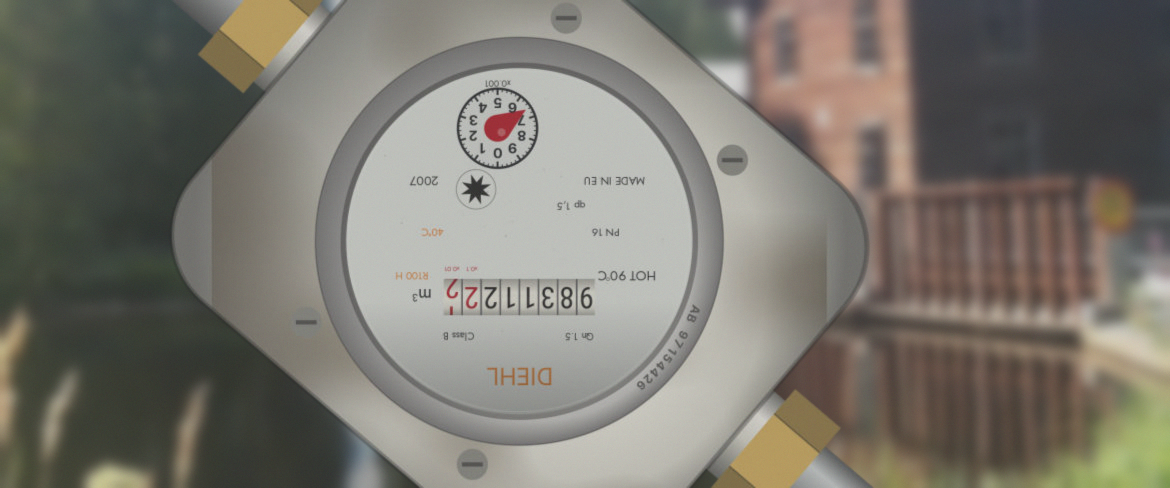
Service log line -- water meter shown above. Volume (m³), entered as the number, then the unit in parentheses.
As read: 983112.216 (m³)
